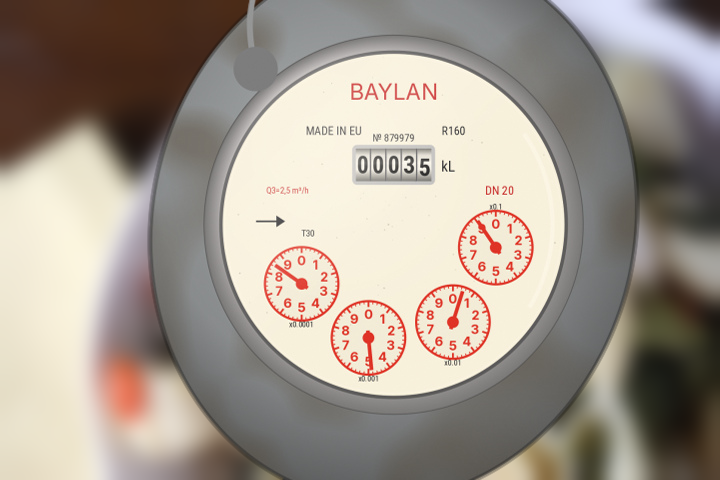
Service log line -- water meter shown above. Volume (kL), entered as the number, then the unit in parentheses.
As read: 34.9048 (kL)
